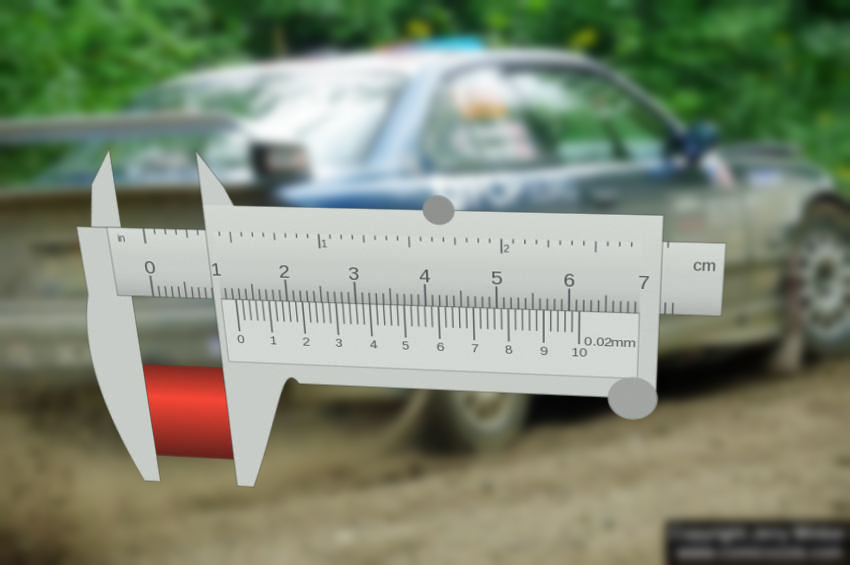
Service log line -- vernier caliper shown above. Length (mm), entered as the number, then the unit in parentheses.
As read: 12.4 (mm)
